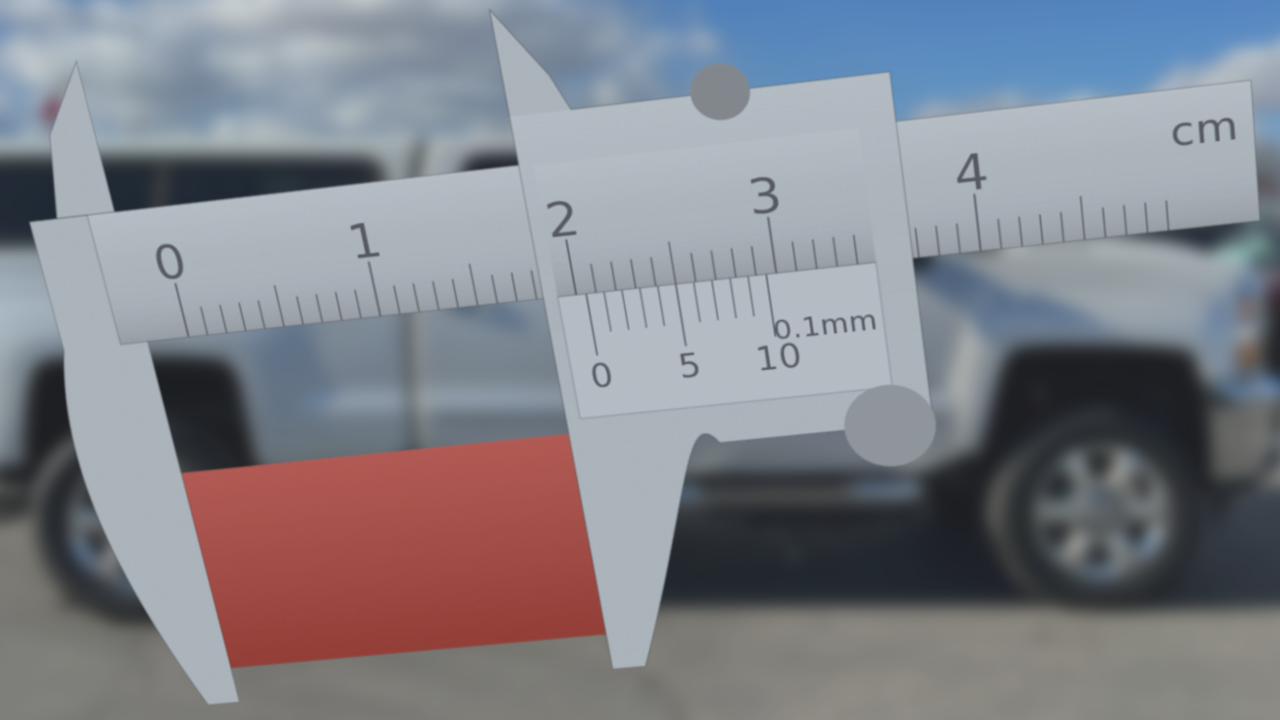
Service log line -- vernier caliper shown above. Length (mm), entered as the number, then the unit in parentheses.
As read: 20.5 (mm)
